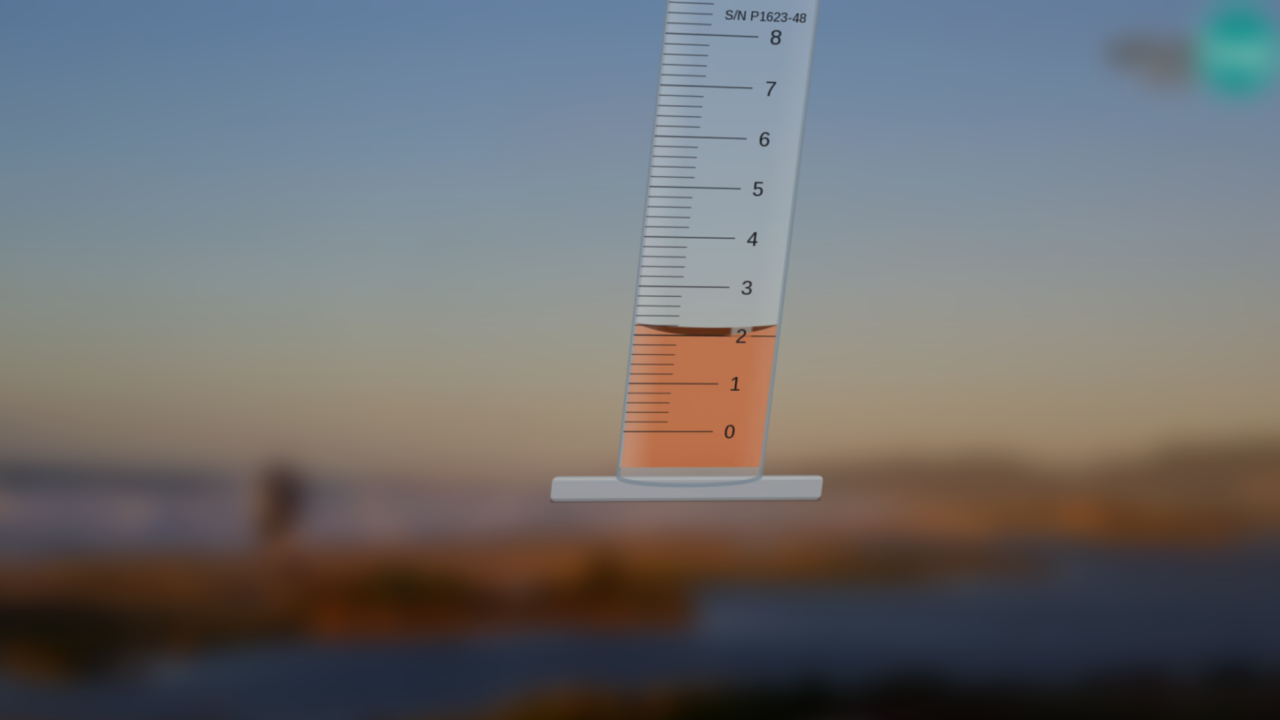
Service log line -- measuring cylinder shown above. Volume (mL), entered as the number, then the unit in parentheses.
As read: 2 (mL)
